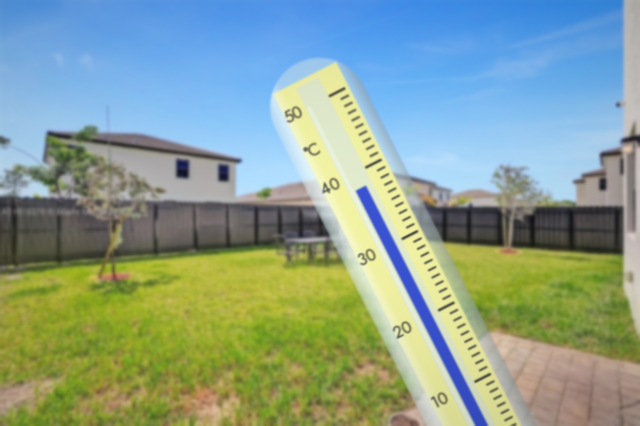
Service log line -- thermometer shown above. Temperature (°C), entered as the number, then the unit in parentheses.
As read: 38 (°C)
